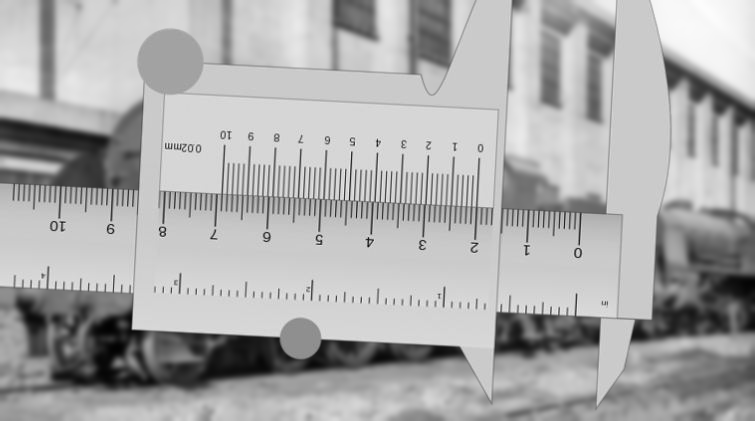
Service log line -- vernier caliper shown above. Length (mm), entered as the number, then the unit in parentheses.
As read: 20.0 (mm)
